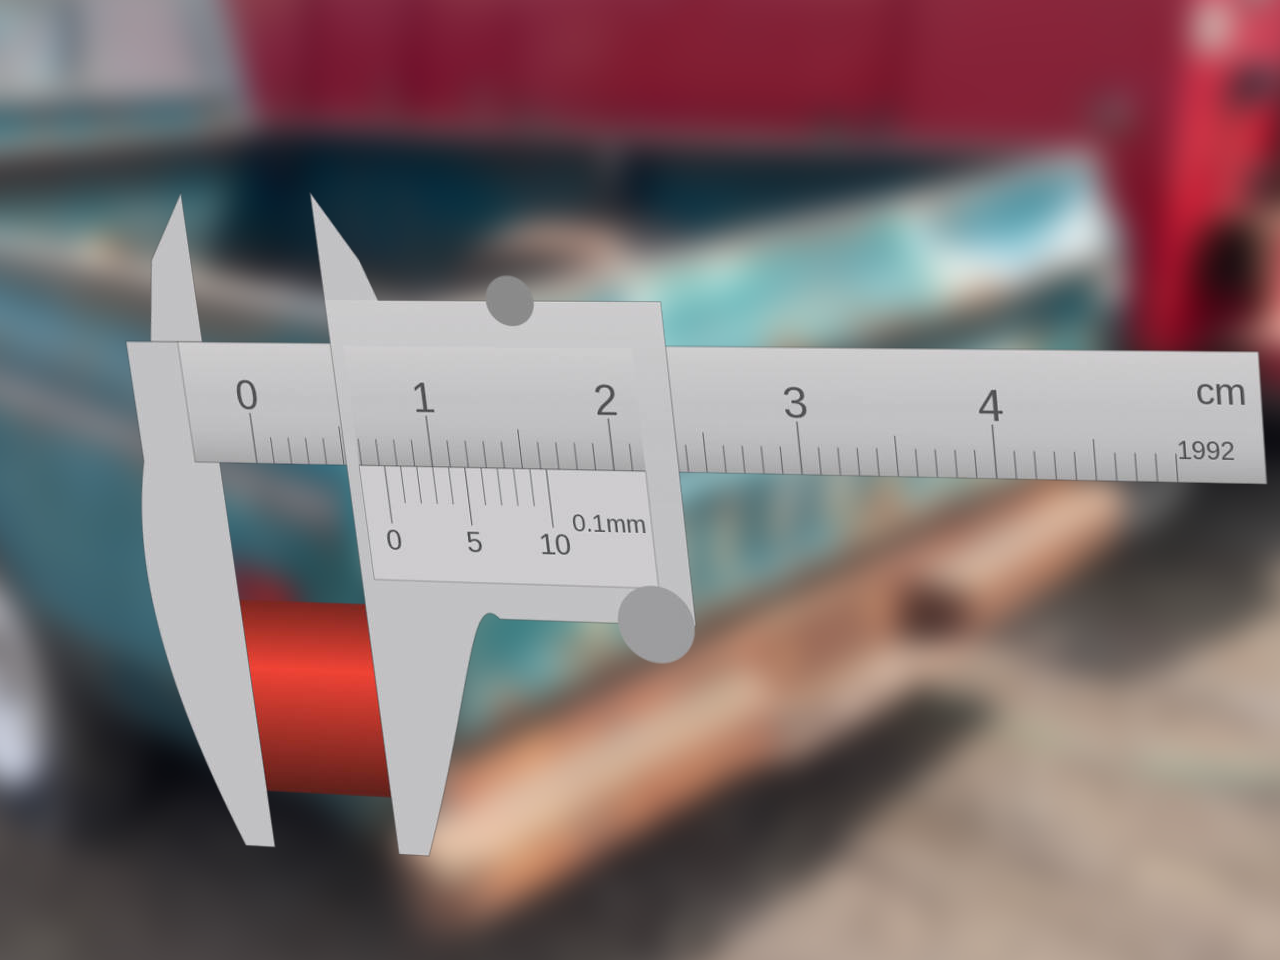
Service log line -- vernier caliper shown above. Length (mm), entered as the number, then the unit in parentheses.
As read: 7.3 (mm)
